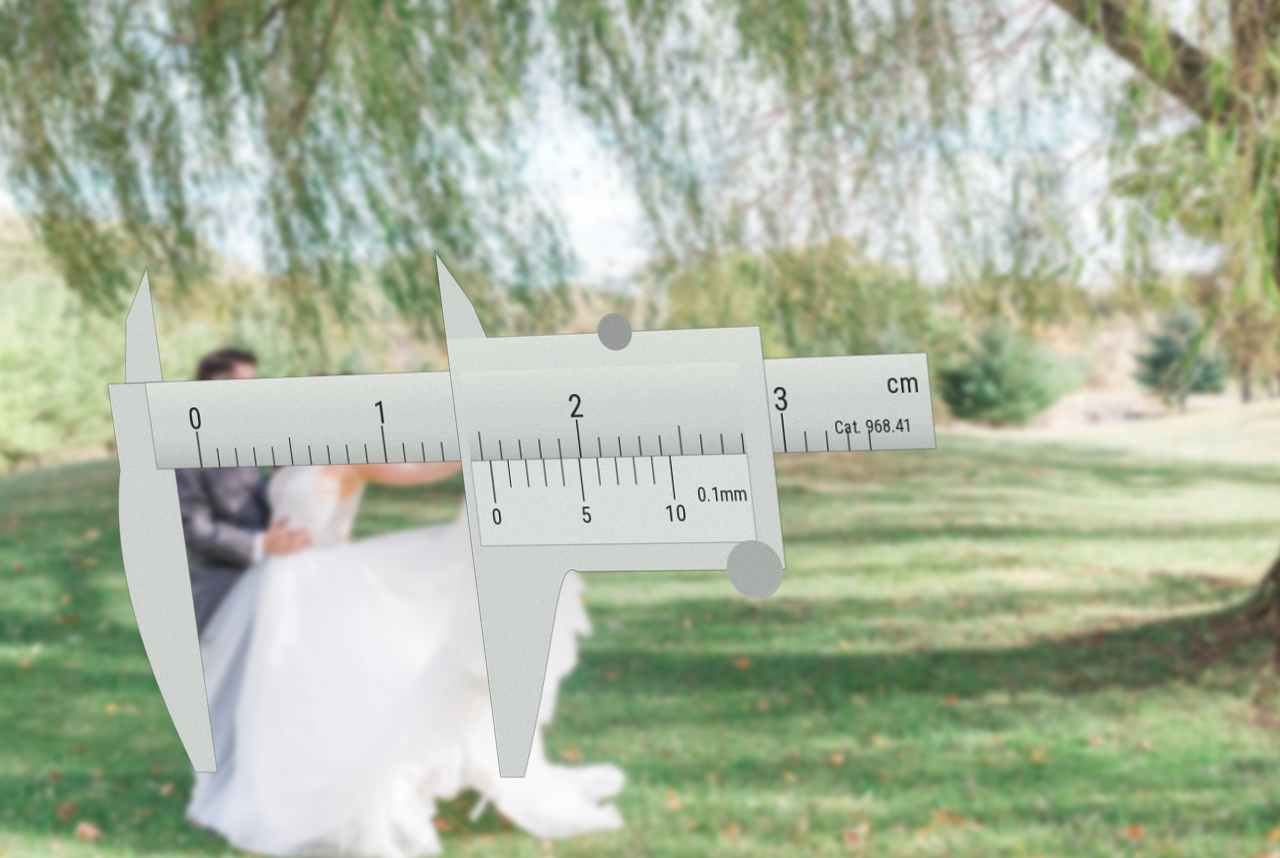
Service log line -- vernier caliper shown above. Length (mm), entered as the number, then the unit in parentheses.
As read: 15.4 (mm)
